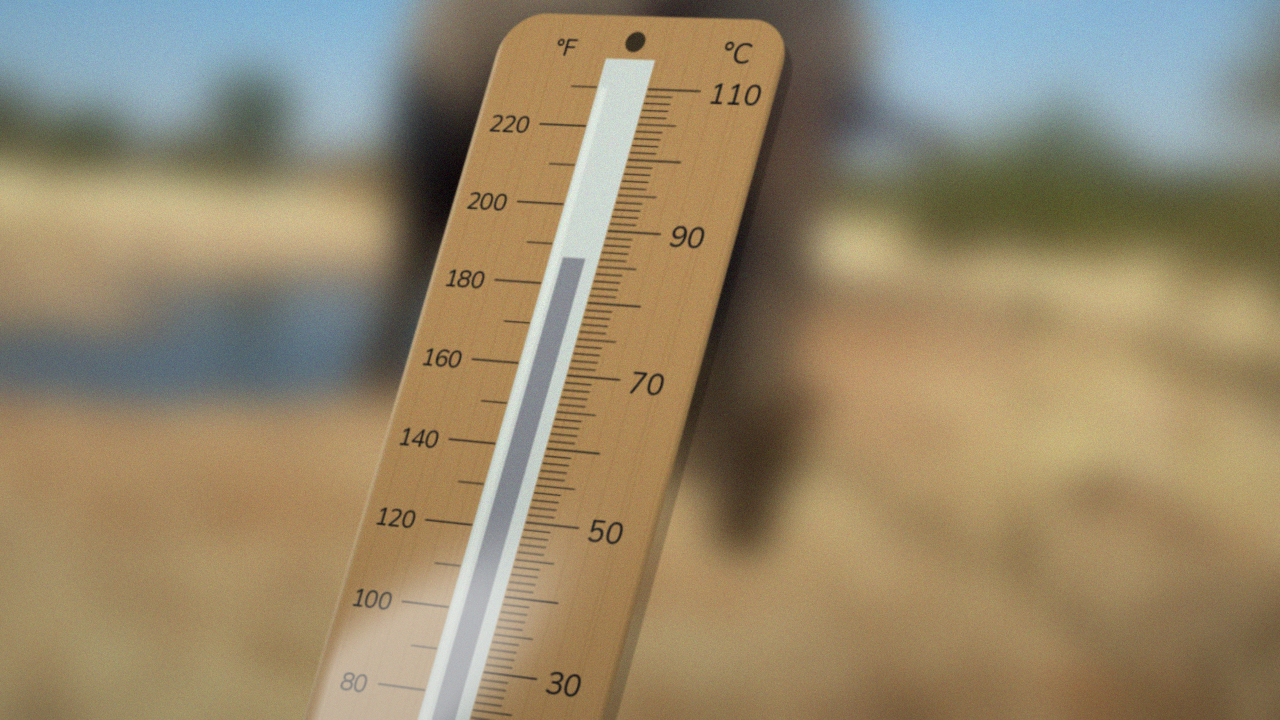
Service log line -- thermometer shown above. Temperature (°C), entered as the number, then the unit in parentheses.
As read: 86 (°C)
